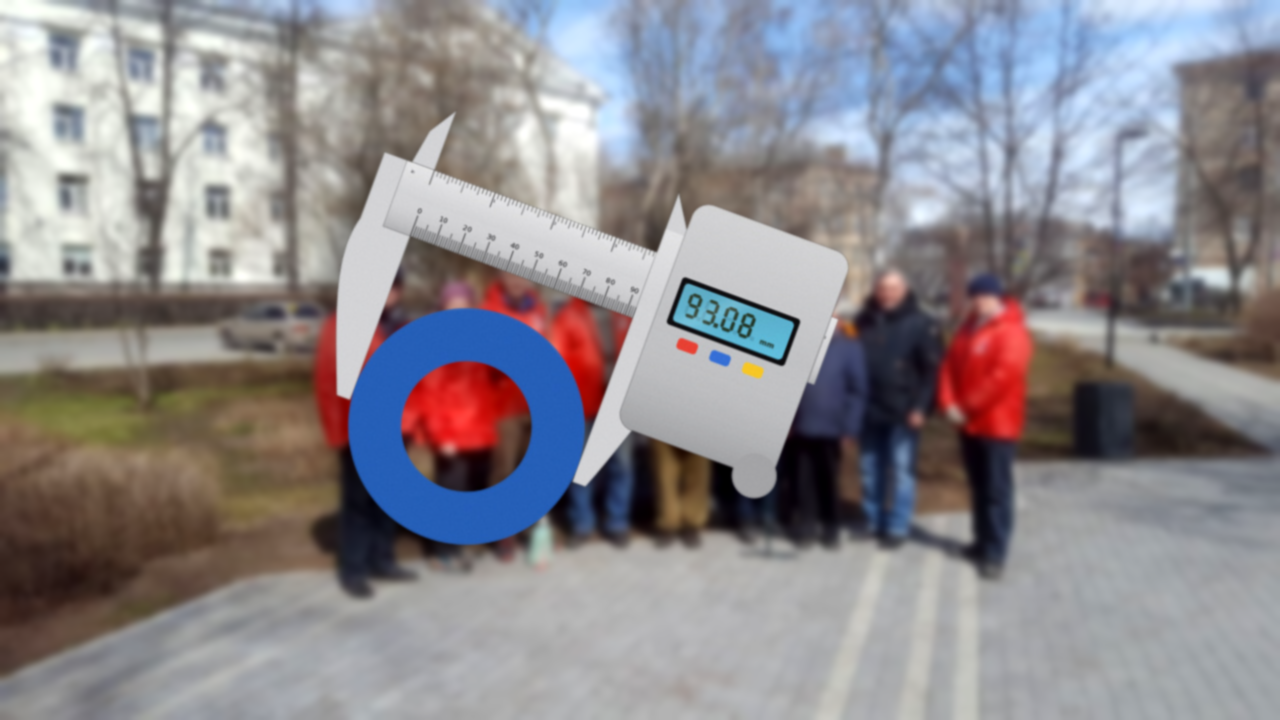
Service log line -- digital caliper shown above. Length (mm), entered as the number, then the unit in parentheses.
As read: 93.08 (mm)
